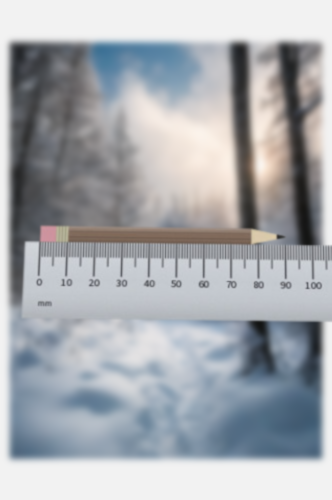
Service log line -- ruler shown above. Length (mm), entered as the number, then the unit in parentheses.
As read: 90 (mm)
